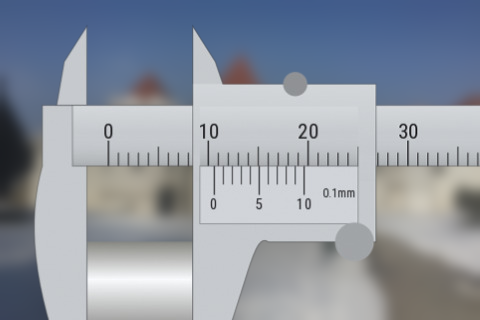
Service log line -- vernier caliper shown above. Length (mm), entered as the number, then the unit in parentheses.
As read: 10.6 (mm)
